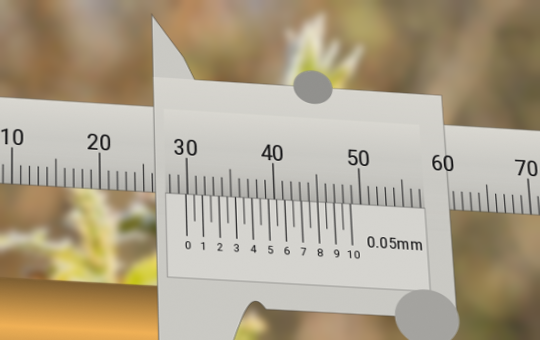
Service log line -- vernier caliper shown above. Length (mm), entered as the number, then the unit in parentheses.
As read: 29.8 (mm)
